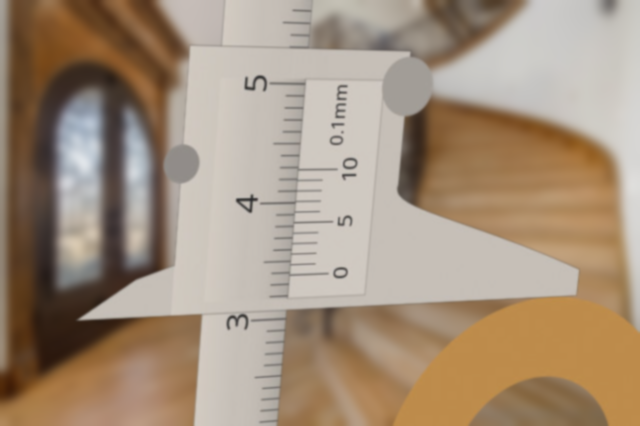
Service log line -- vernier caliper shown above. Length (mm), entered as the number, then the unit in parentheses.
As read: 33.8 (mm)
